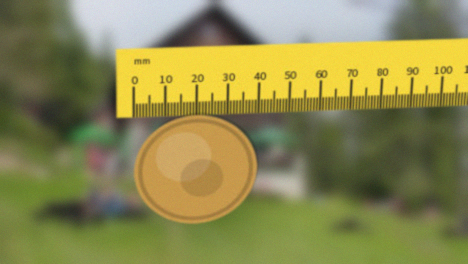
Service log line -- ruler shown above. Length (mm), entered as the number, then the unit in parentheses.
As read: 40 (mm)
